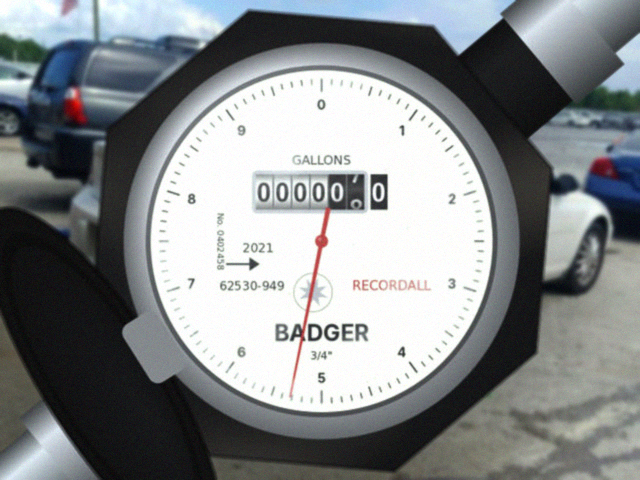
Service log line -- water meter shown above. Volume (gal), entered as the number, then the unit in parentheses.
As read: 75.3 (gal)
